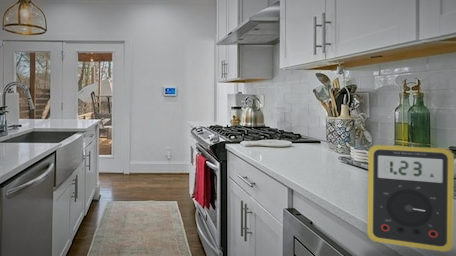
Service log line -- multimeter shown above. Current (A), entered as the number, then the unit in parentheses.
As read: 1.23 (A)
